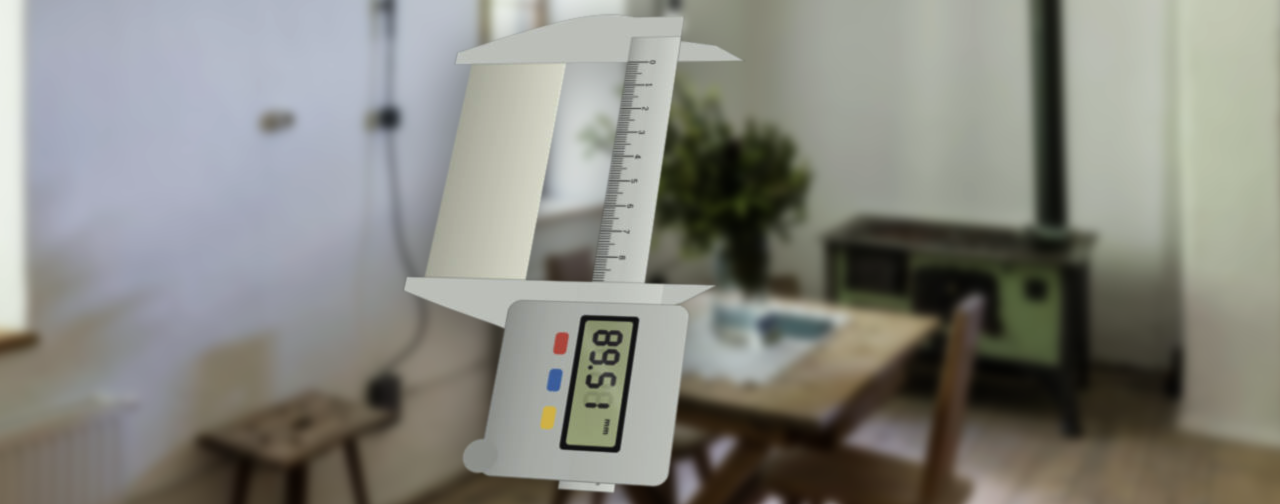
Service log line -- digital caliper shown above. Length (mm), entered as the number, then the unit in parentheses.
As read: 89.51 (mm)
